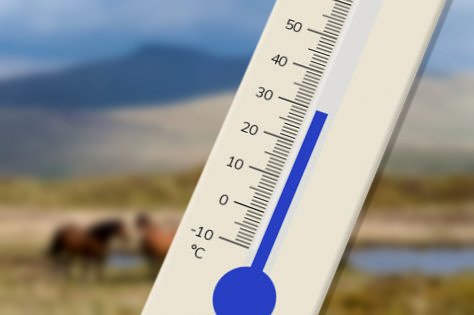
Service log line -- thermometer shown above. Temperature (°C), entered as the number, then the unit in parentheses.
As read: 30 (°C)
